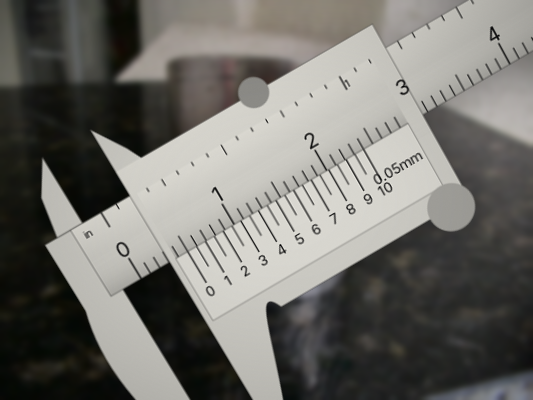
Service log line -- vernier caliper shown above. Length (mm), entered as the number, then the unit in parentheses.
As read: 5.0 (mm)
